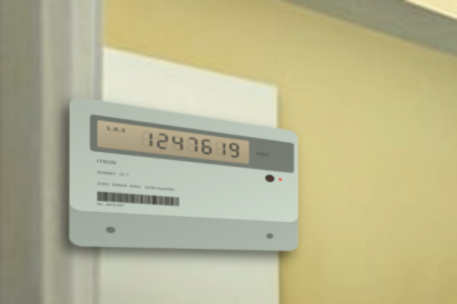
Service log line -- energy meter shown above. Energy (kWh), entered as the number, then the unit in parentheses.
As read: 1247619 (kWh)
